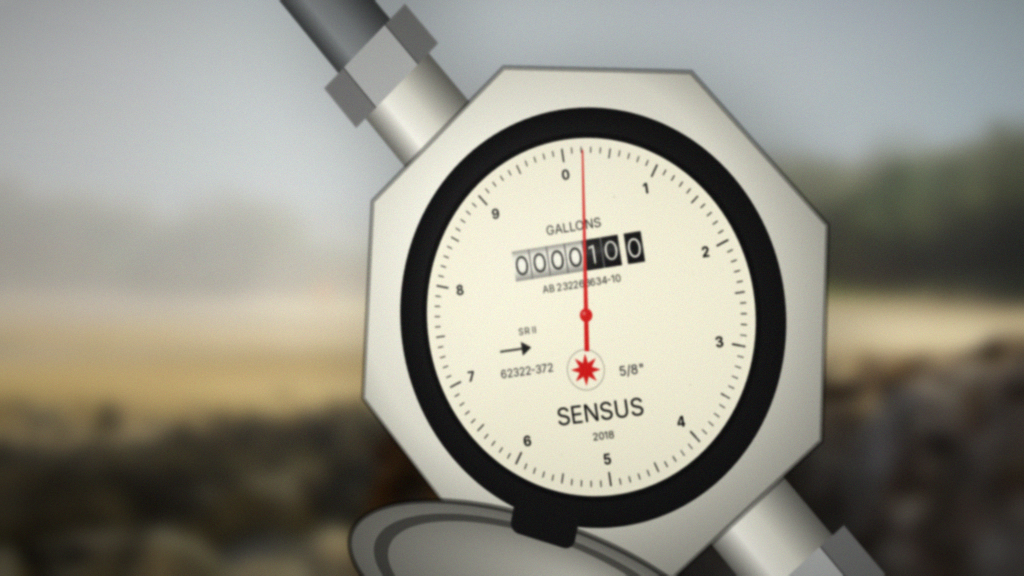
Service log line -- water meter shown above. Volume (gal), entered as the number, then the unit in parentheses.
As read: 100.2 (gal)
